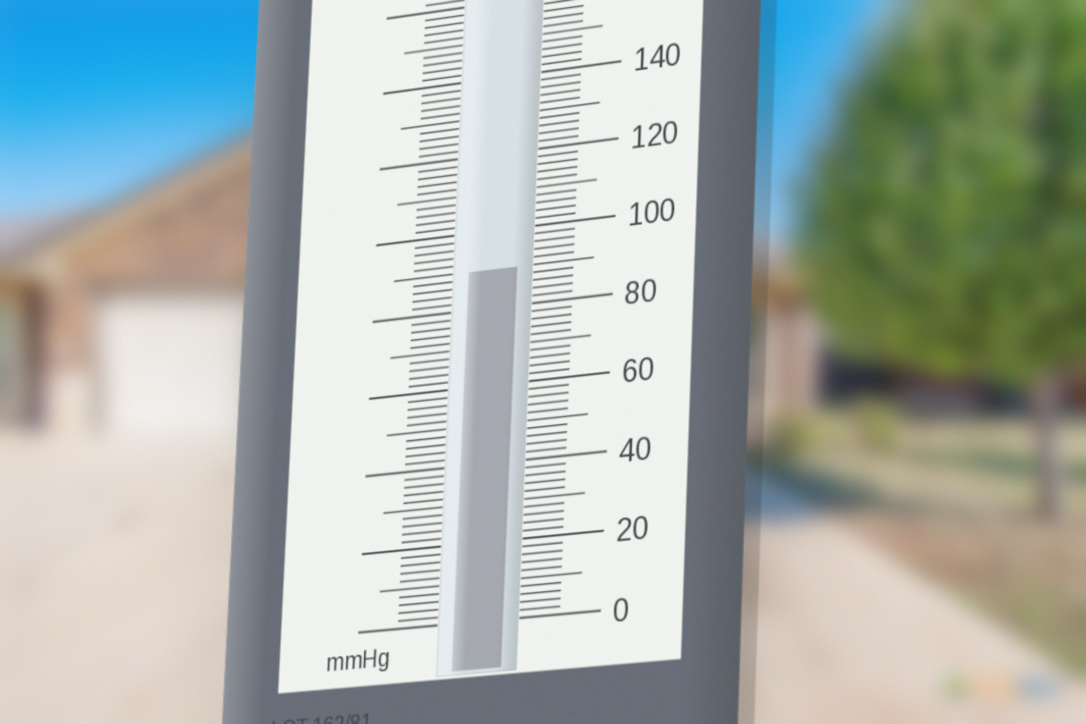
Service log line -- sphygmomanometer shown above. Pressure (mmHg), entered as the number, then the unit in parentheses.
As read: 90 (mmHg)
